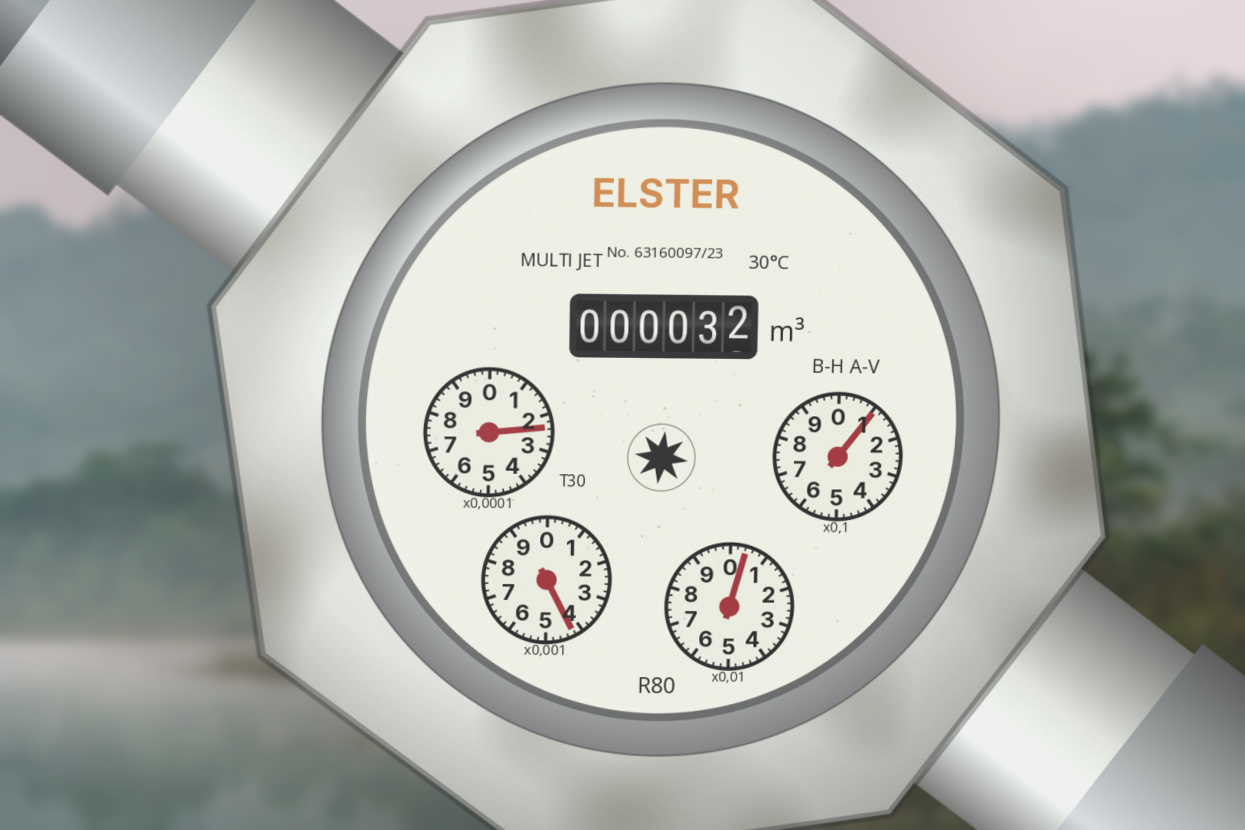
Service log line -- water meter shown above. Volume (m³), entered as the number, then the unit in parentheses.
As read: 32.1042 (m³)
